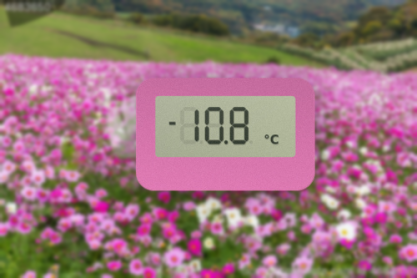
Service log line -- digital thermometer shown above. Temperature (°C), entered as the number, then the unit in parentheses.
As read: -10.8 (°C)
